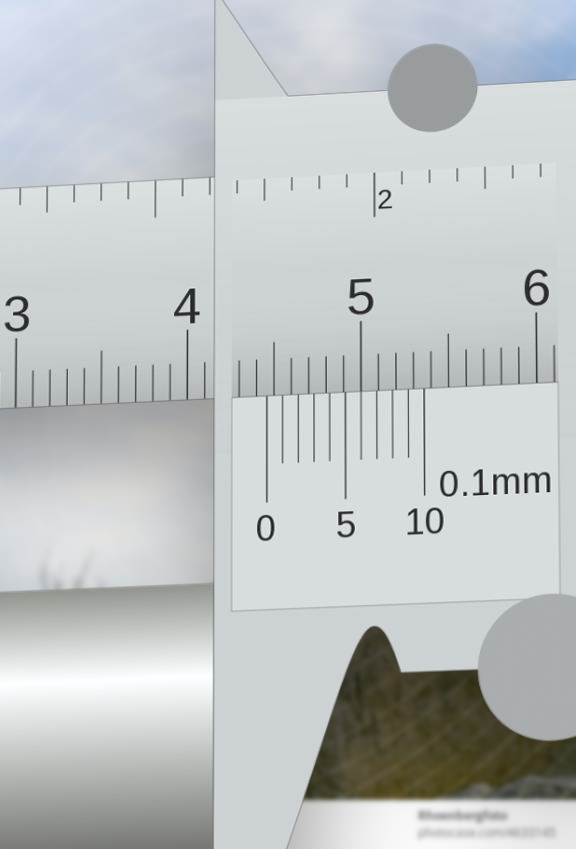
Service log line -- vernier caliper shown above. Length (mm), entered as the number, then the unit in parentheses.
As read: 44.6 (mm)
